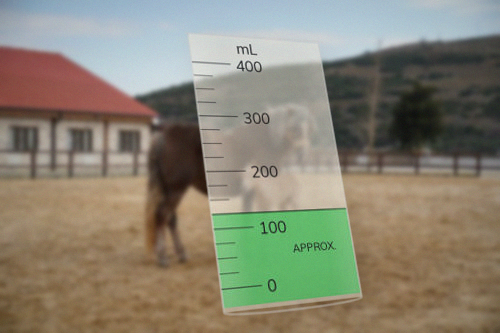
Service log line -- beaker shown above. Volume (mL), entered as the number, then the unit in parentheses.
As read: 125 (mL)
